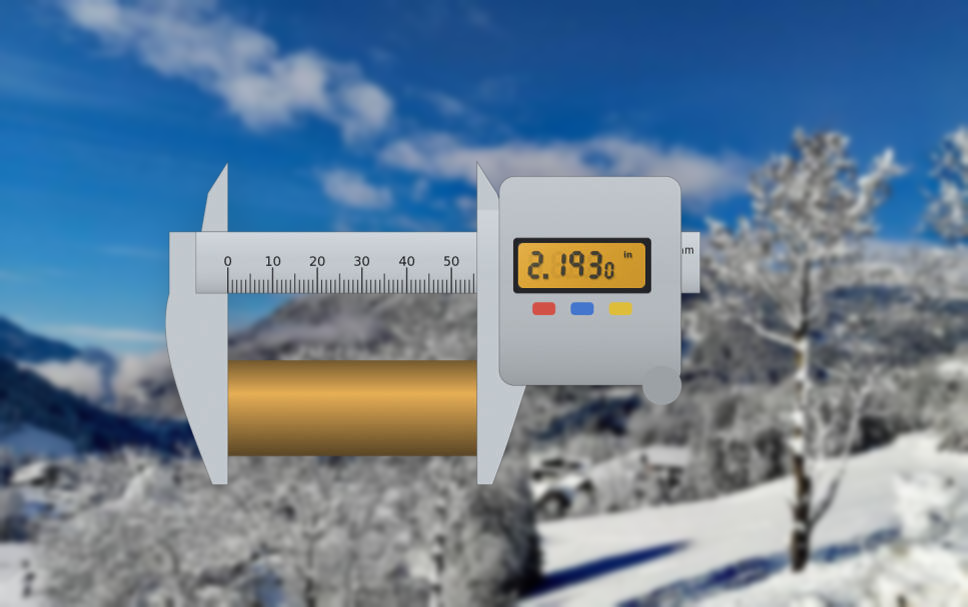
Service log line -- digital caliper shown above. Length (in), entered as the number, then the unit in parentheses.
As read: 2.1930 (in)
